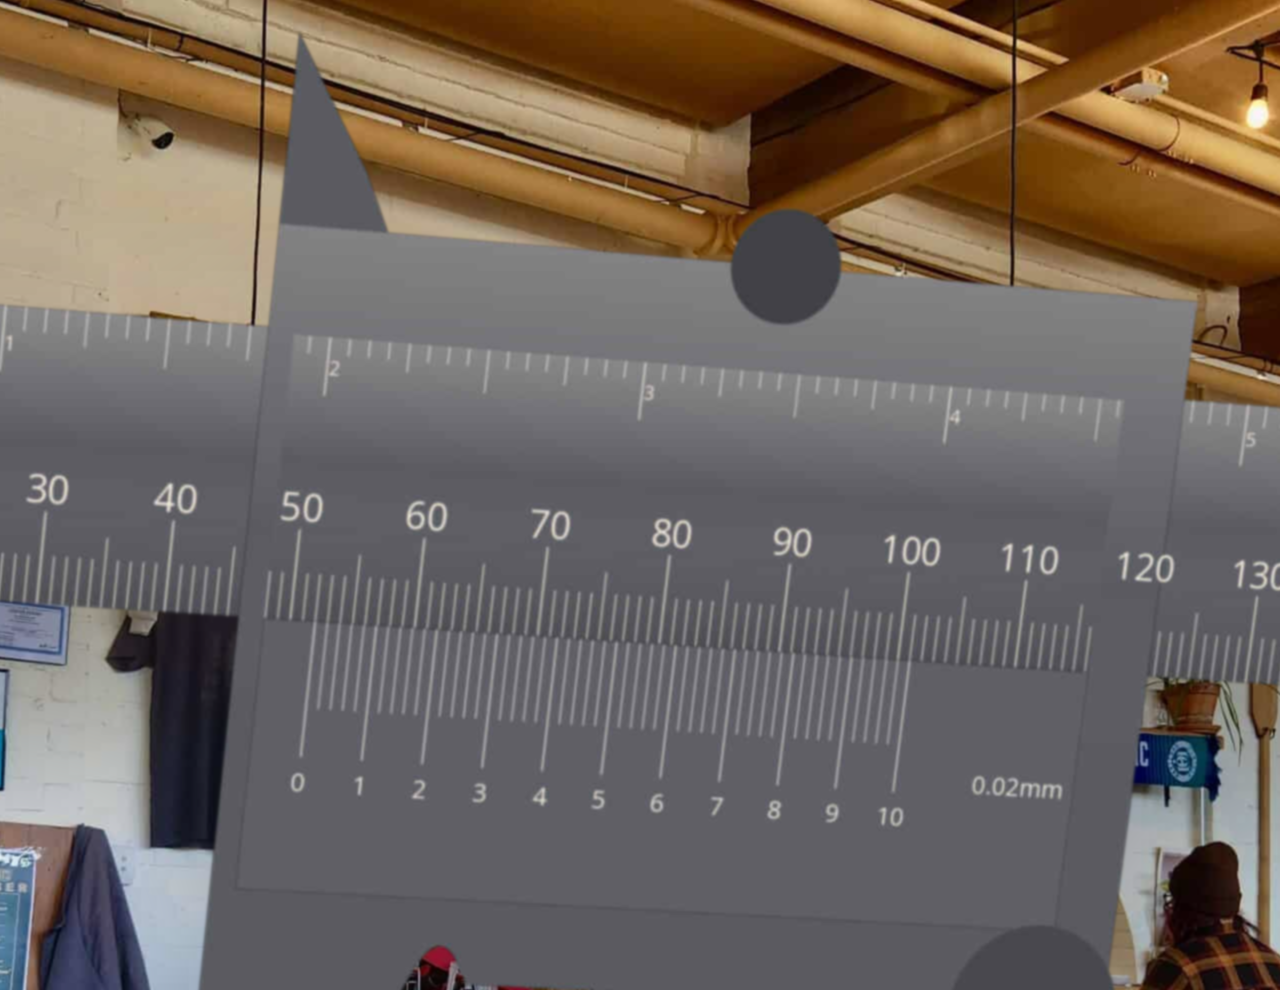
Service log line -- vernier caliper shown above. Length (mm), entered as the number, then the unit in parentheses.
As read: 52.0 (mm)
